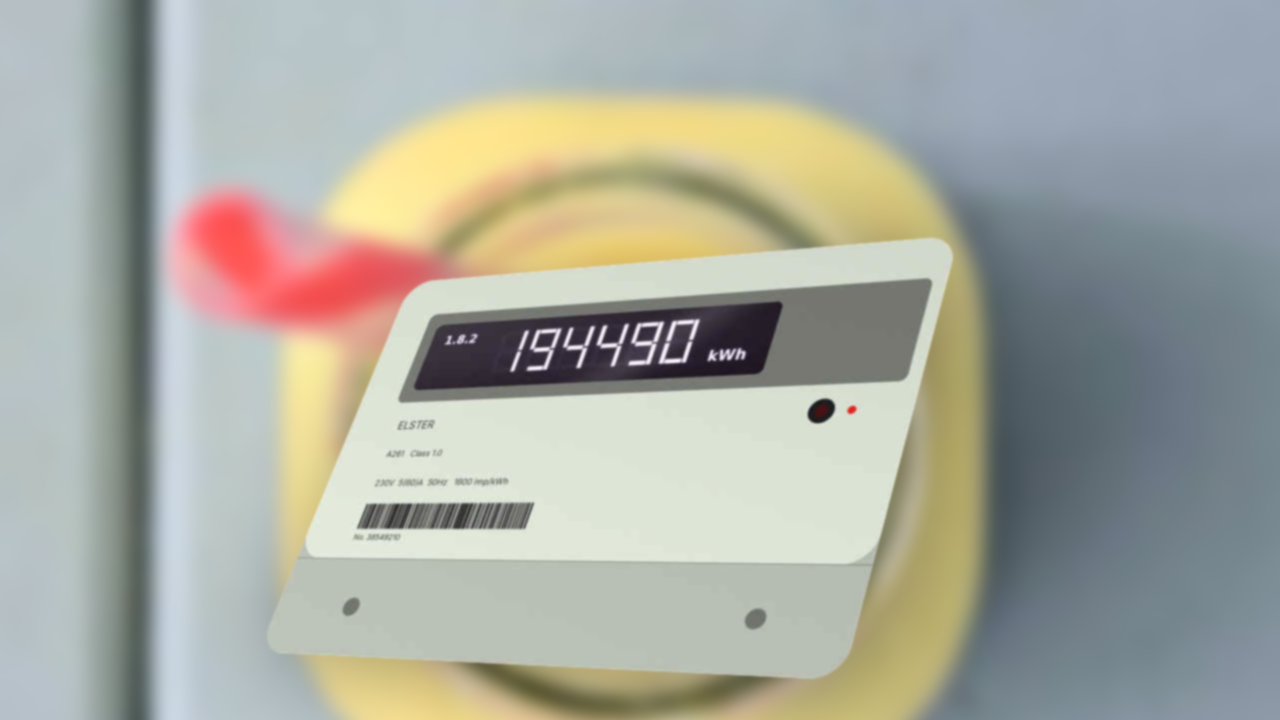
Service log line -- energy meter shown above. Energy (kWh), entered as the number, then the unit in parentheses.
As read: 194490 (kWh)
